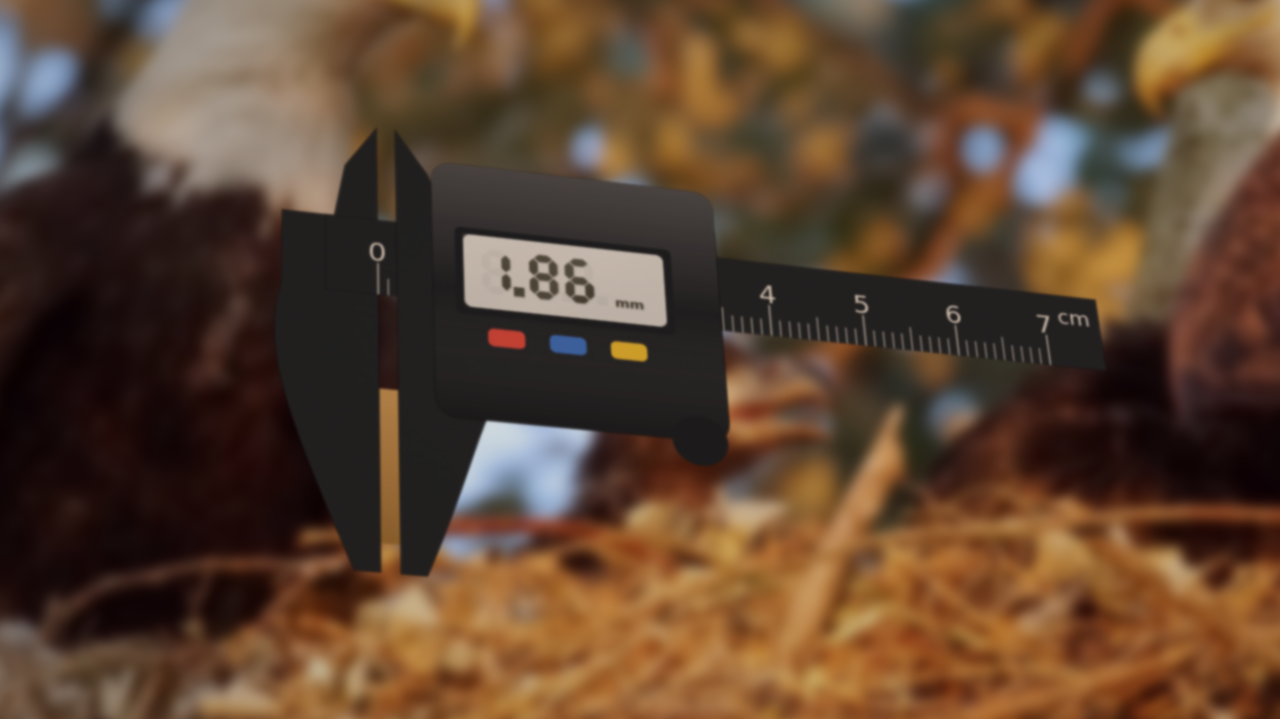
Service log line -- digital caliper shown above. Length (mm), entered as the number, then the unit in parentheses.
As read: 1.86 (mm)
